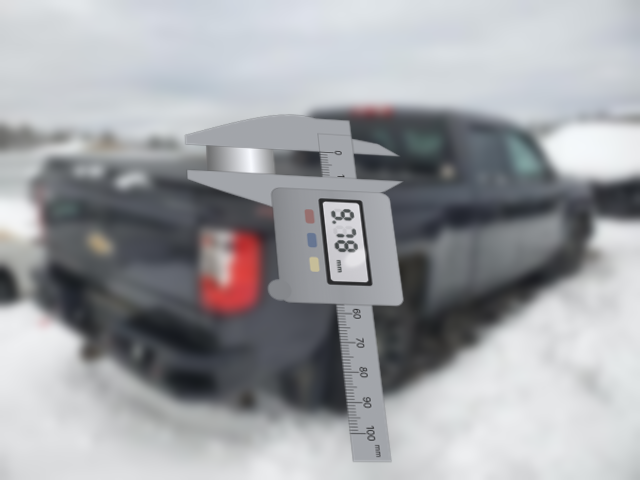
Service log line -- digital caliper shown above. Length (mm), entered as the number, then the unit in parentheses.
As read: 9.78 (mm)
